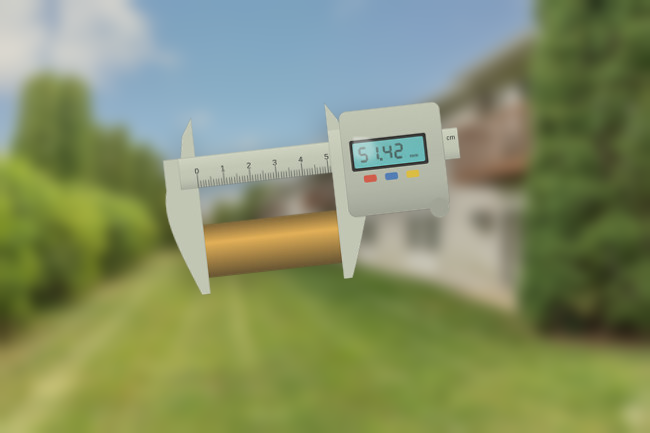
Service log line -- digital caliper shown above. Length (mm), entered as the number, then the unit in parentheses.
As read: 51.42 (mm)
